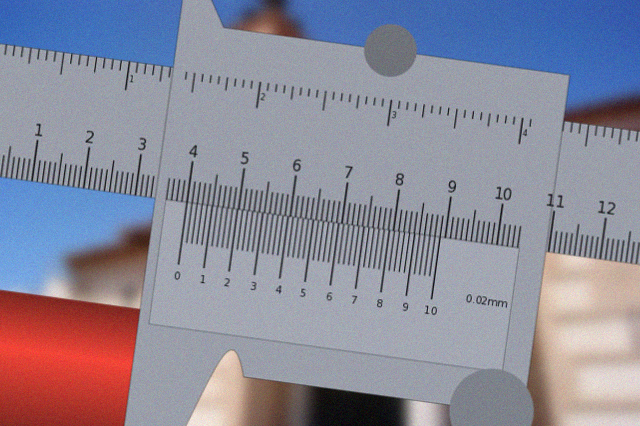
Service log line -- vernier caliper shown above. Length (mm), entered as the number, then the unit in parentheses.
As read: 40.0 (mm)
